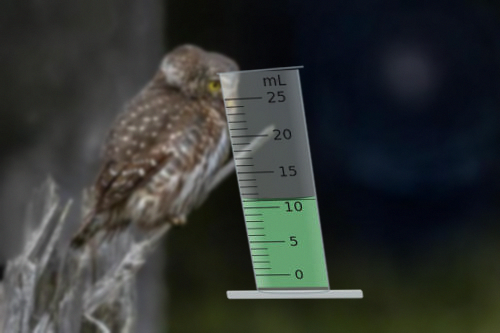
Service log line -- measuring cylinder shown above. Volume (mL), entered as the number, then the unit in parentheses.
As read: 11 (mL)
